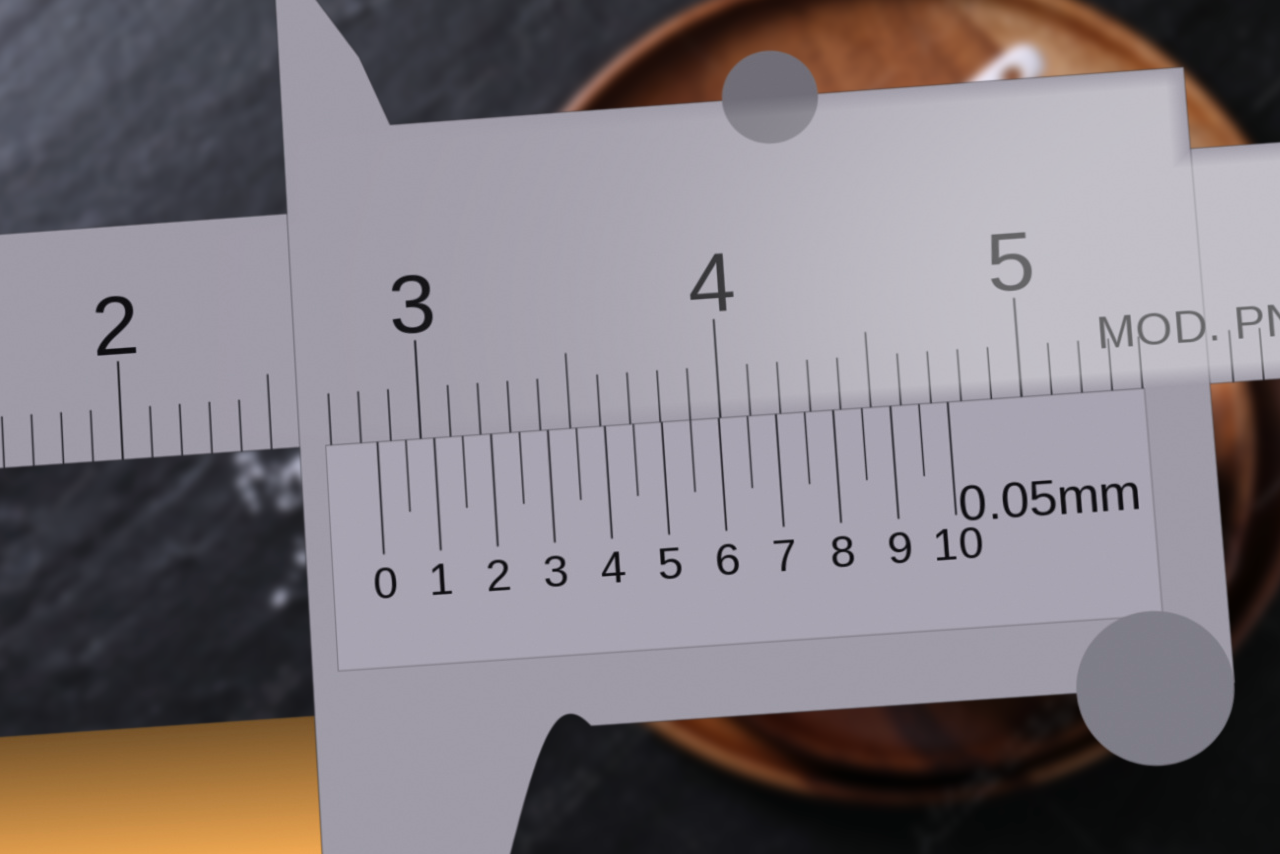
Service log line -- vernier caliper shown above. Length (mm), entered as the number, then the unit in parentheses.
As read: 28.55 (mm)
